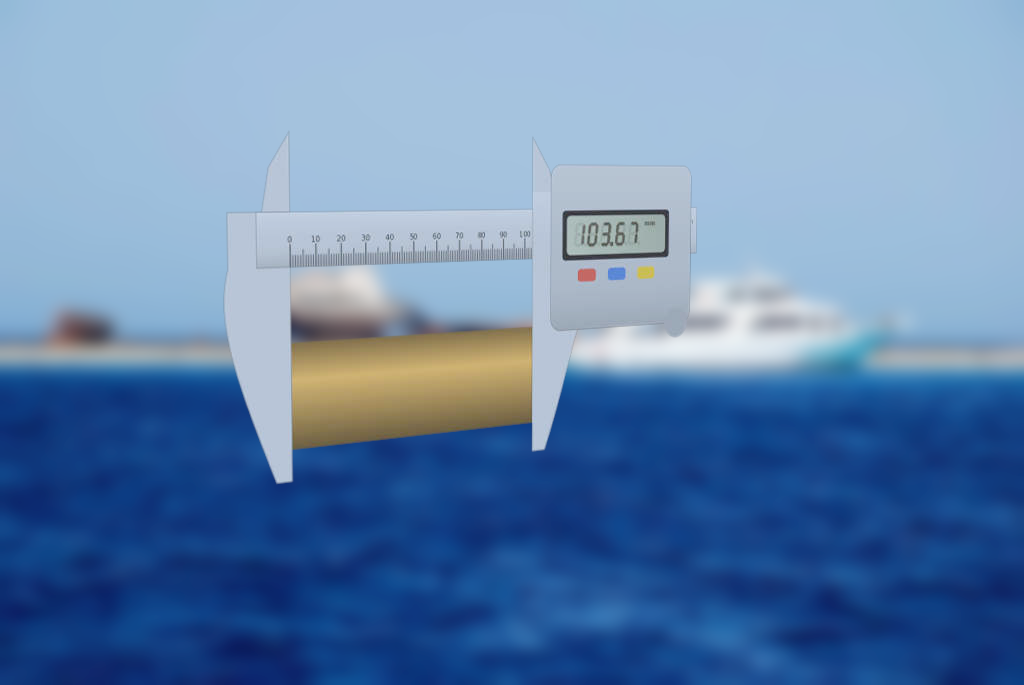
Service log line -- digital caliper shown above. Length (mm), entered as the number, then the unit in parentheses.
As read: 103.67 (mm)
